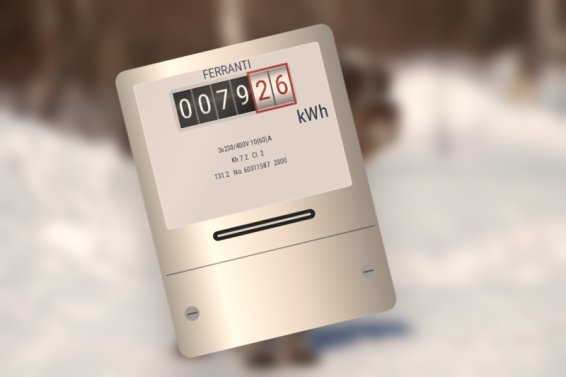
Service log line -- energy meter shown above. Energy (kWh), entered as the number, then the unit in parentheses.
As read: 79.26 (kWh)
